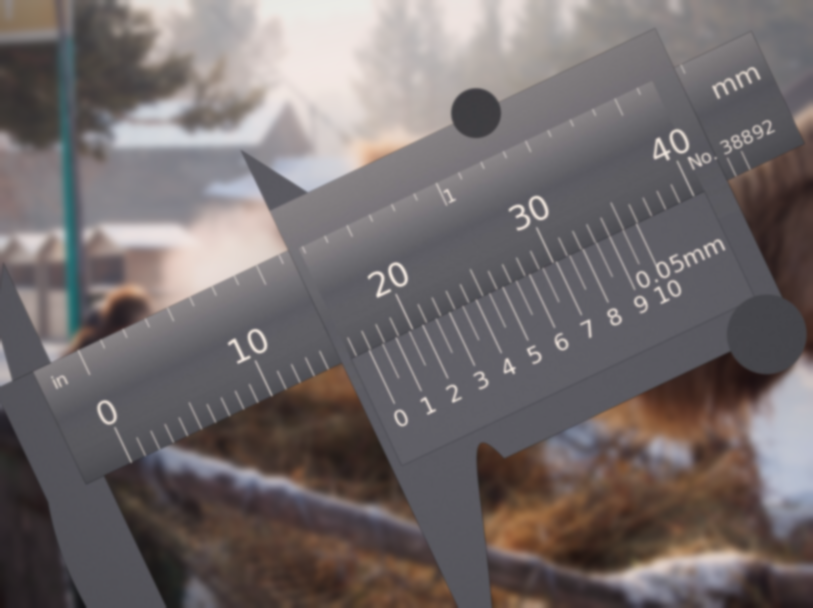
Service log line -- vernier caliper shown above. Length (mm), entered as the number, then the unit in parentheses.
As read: 16.9 (mm)
